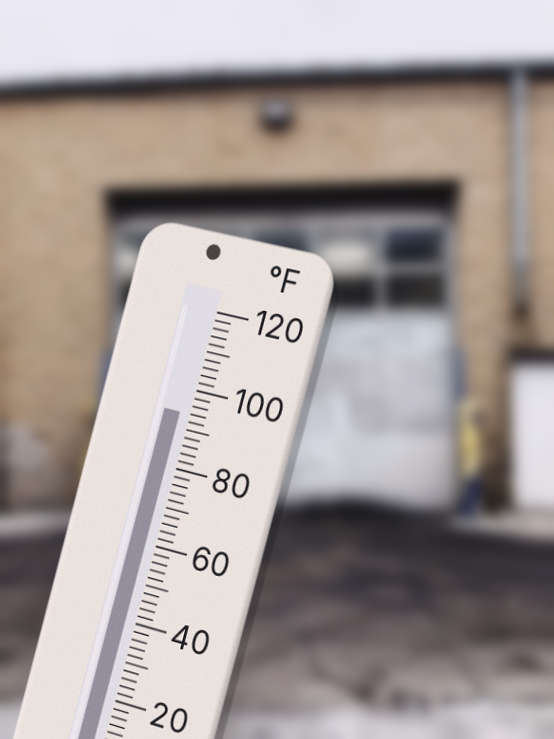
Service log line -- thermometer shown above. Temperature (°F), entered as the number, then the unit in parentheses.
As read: 94 (°F)
